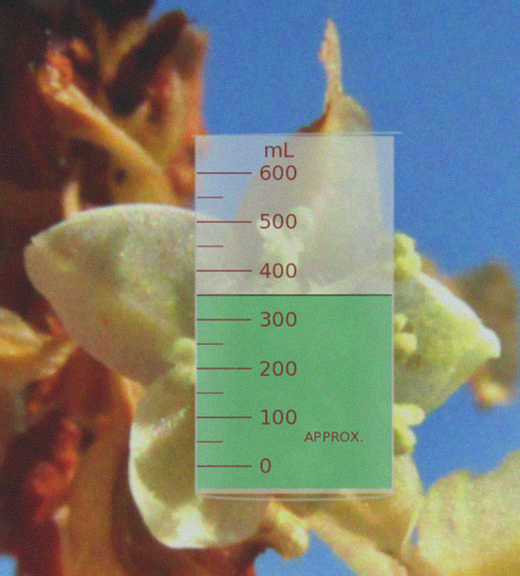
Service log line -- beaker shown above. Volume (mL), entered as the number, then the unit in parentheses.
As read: 350 (mL)
